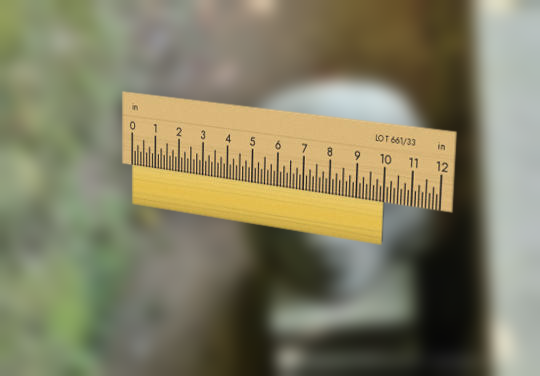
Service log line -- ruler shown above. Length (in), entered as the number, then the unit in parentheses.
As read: 10 (in)
